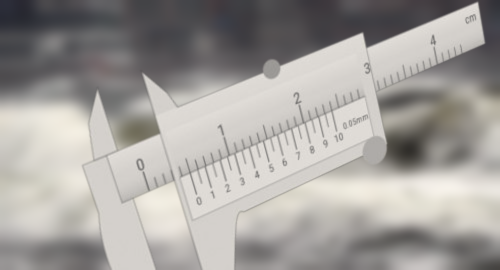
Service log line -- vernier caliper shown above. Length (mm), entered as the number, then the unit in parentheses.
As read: 5.0 (mm)
